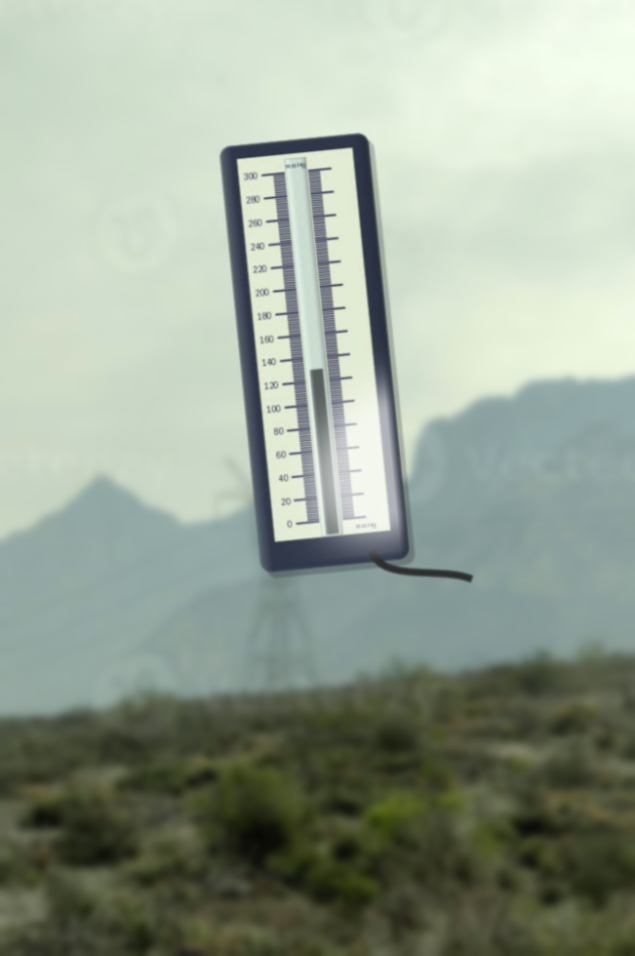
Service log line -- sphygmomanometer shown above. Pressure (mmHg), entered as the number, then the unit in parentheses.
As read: 130 (mmHg)
